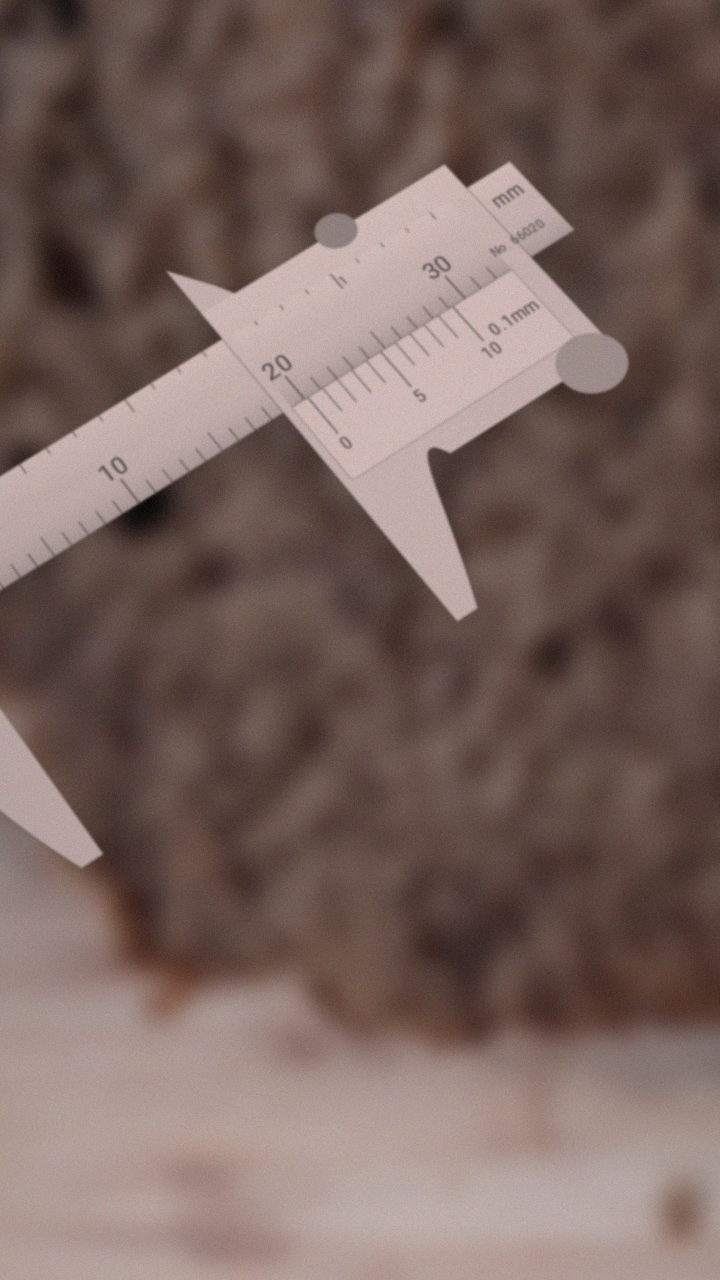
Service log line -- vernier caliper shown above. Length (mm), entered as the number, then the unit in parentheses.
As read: 20.2 (mm)
